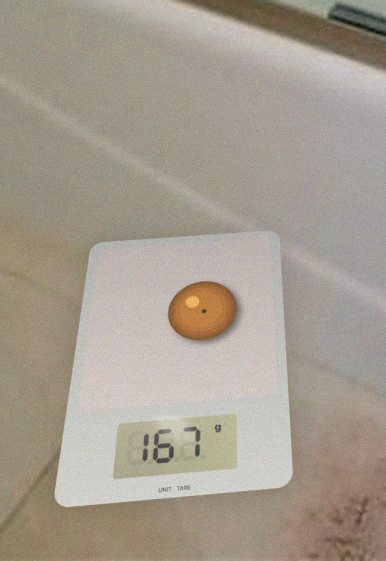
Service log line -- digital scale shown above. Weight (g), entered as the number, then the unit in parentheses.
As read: 167 (g)
